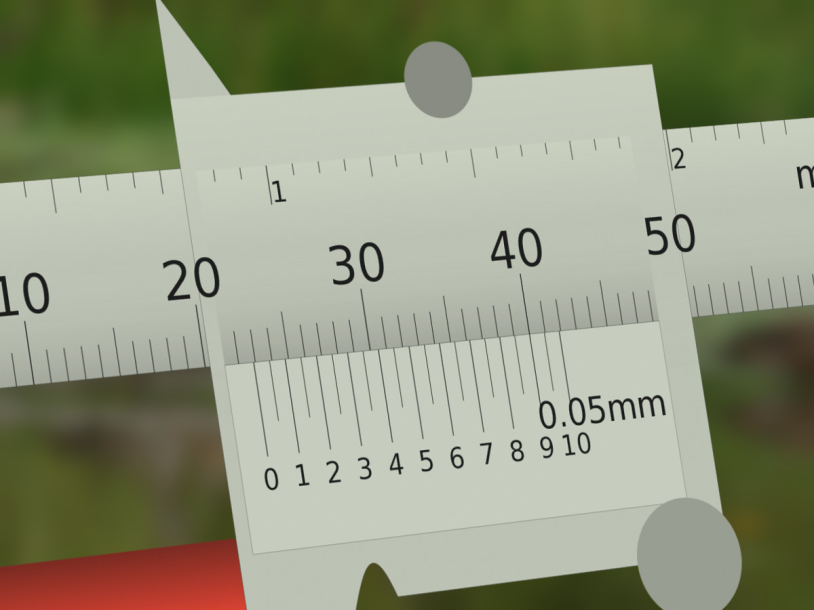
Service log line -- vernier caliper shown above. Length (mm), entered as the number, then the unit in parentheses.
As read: 22.9 (mm)
